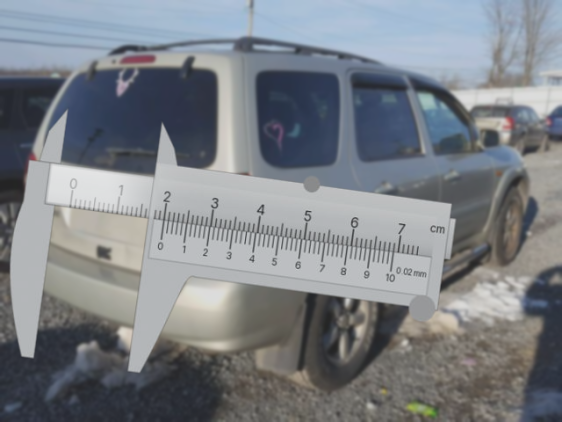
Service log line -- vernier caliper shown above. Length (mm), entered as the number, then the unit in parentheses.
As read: 20.0 (mm)
